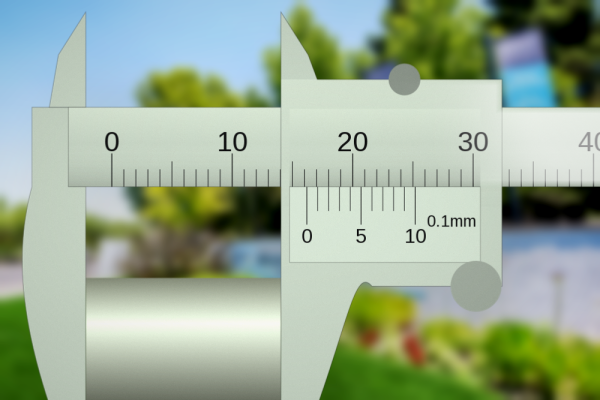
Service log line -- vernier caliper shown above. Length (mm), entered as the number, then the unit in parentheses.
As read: 16.2 (mm)
